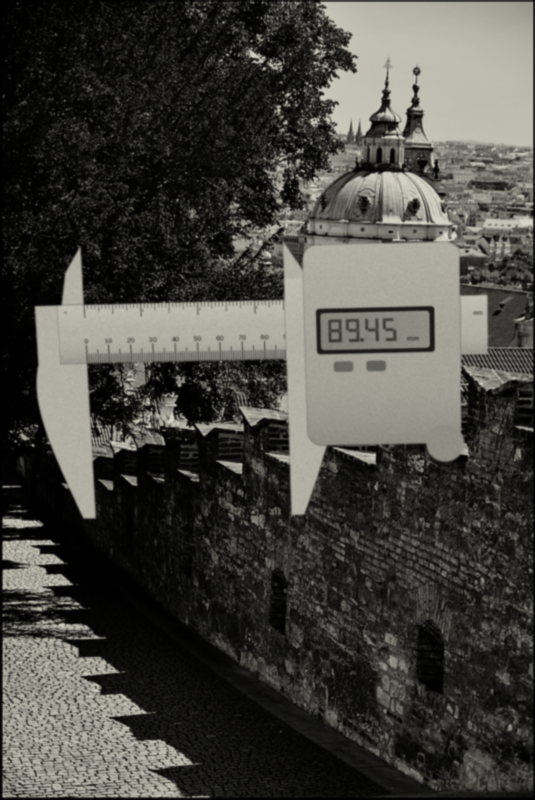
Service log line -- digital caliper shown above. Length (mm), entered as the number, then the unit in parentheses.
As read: 89.45 (mm)
